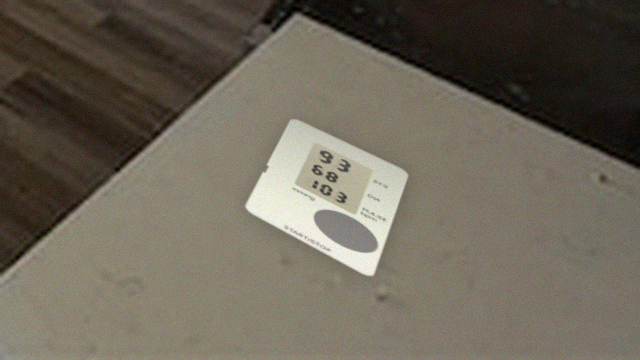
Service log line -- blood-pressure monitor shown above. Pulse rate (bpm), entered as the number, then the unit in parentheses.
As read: 103 (bpm)
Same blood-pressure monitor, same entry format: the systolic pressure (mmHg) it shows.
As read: 93 (mmHg)
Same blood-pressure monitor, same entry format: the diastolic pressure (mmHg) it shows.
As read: 68 (mmHg)
